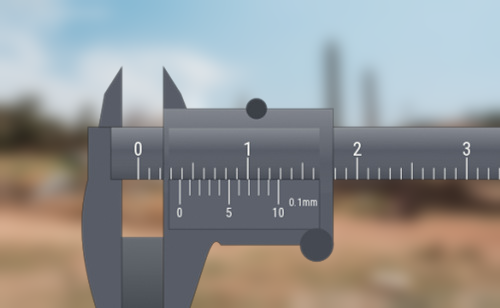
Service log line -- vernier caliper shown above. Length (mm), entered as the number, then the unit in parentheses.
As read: 3.8 (mm)
